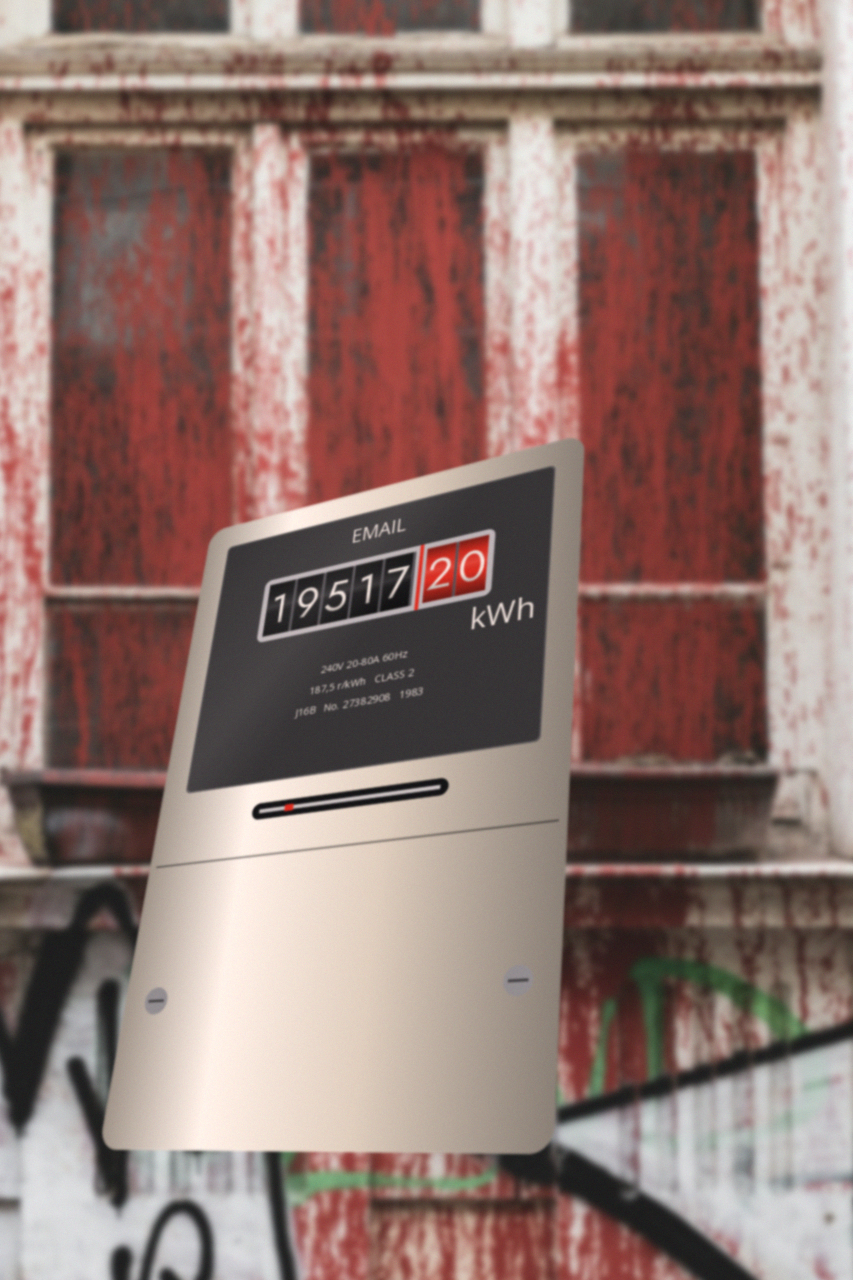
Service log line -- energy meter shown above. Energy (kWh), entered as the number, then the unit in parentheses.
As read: 19517.20 (kWh)
